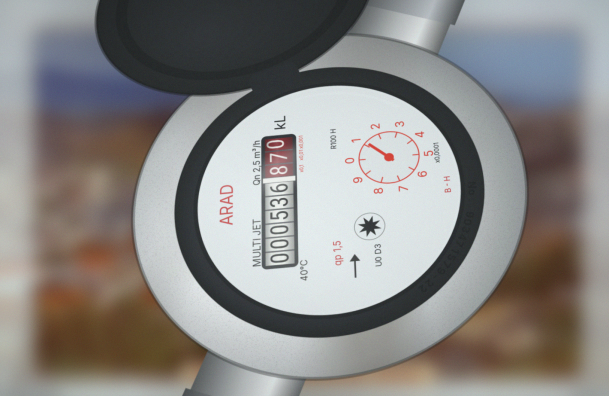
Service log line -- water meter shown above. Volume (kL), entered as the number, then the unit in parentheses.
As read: 536.8701 (kL)
